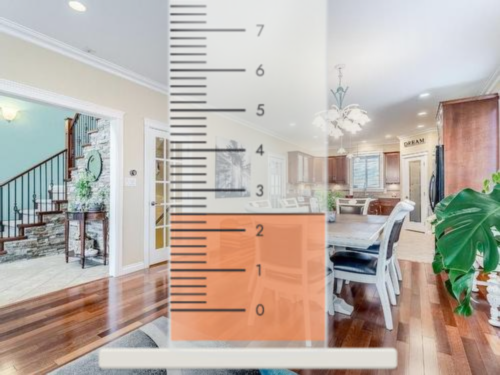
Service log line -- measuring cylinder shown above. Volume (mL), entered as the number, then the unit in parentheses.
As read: 2.4 (mL)
